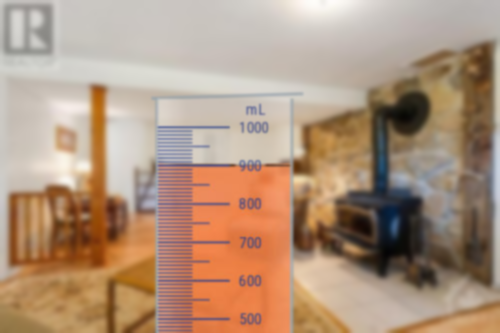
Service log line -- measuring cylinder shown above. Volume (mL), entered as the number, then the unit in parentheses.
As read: 900 (mL)
